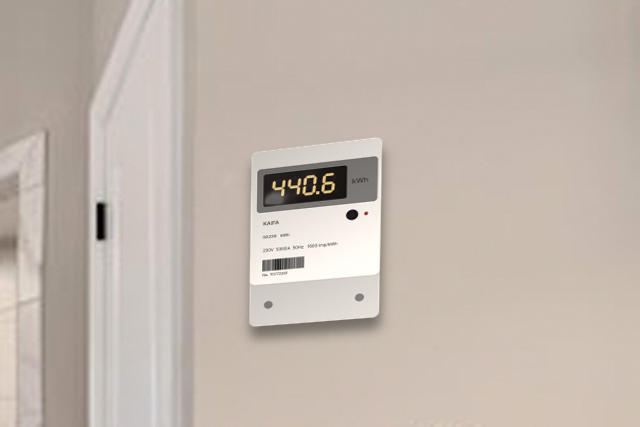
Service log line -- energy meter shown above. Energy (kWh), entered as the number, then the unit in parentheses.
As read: 440.6 (kWh)
